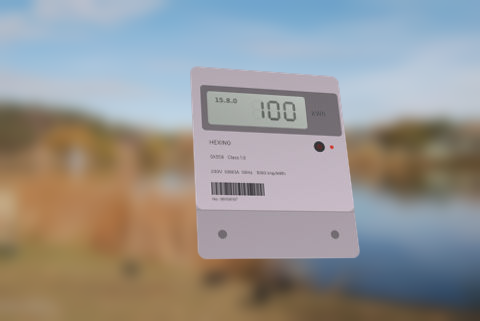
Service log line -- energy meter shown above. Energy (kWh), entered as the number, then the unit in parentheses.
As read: 100 (kWh)
